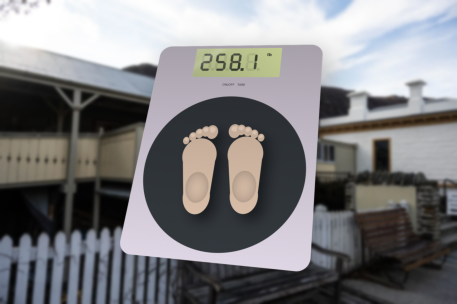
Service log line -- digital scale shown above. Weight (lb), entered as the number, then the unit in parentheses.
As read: 258.1 (lb)
